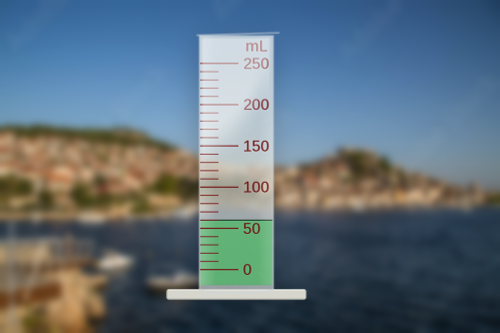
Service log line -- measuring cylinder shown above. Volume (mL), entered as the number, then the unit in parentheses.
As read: 60 (mL)
